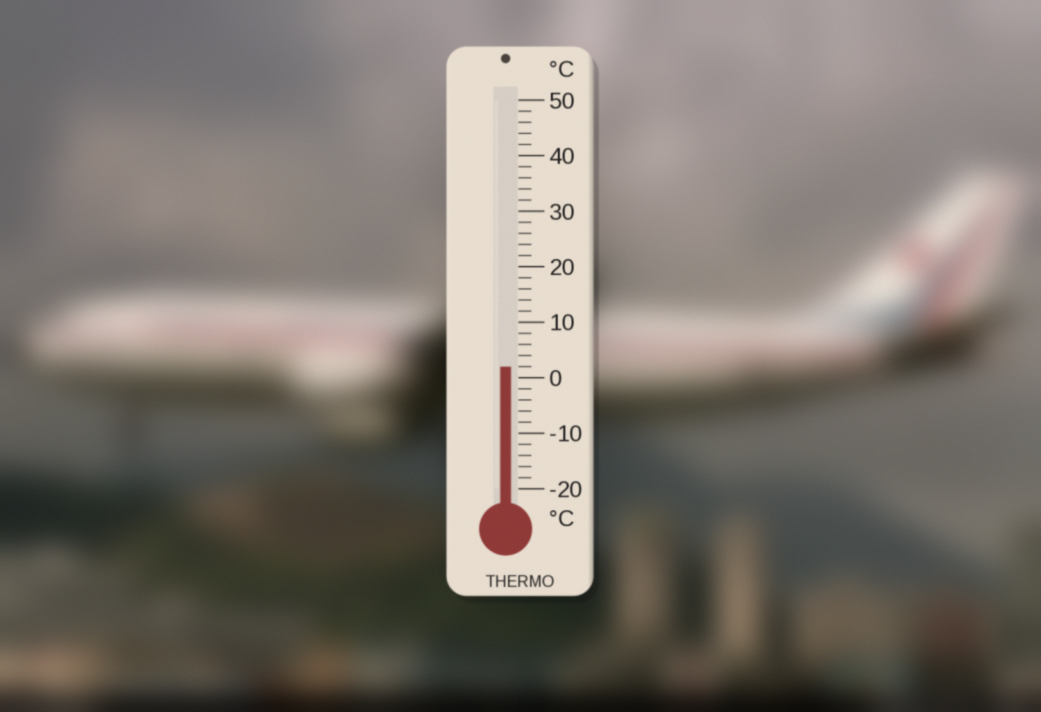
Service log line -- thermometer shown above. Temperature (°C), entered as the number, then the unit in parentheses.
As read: 2 (°C)
